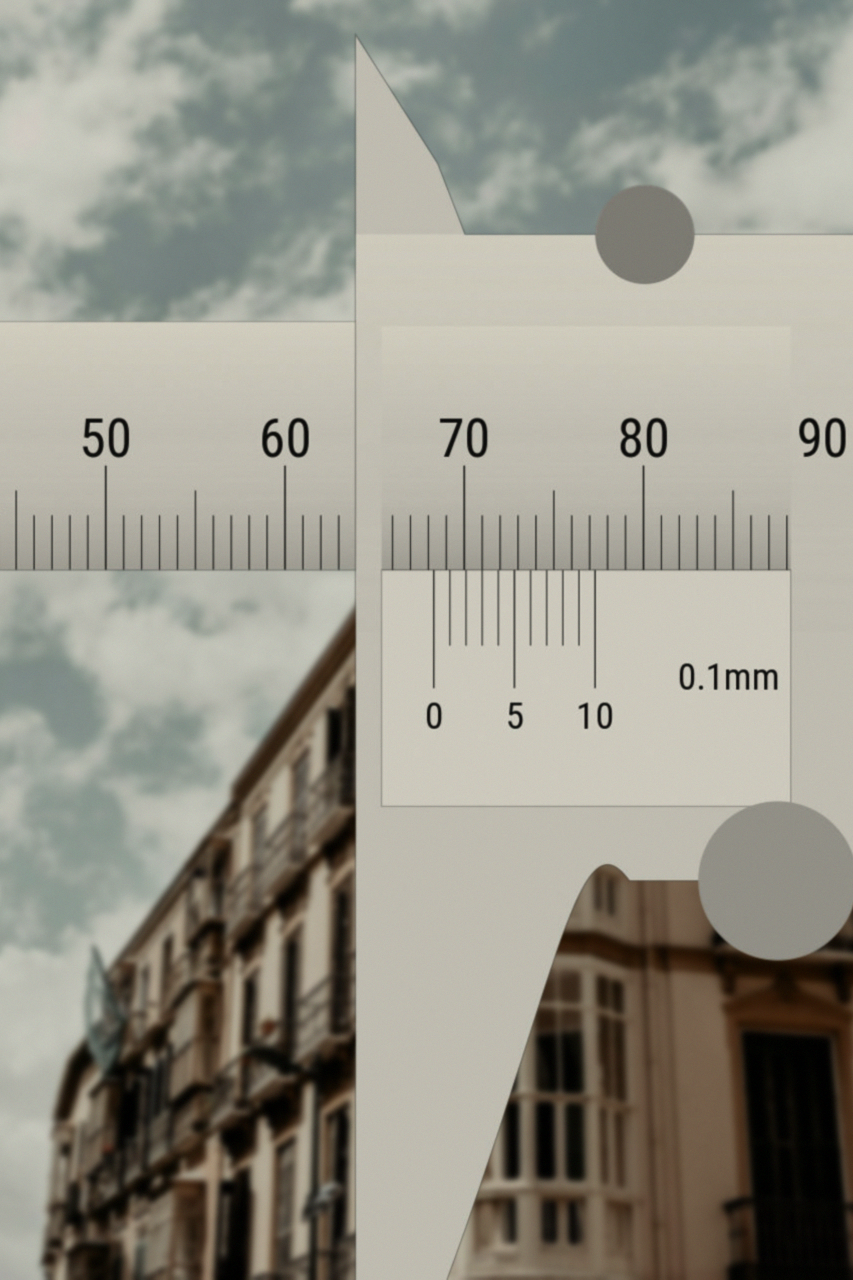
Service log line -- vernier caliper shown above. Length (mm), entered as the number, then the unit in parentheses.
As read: 68.3 (mm)
